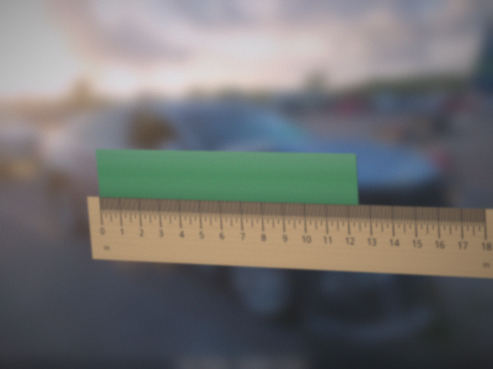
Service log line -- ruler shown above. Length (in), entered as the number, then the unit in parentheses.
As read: 12.5 (in)
